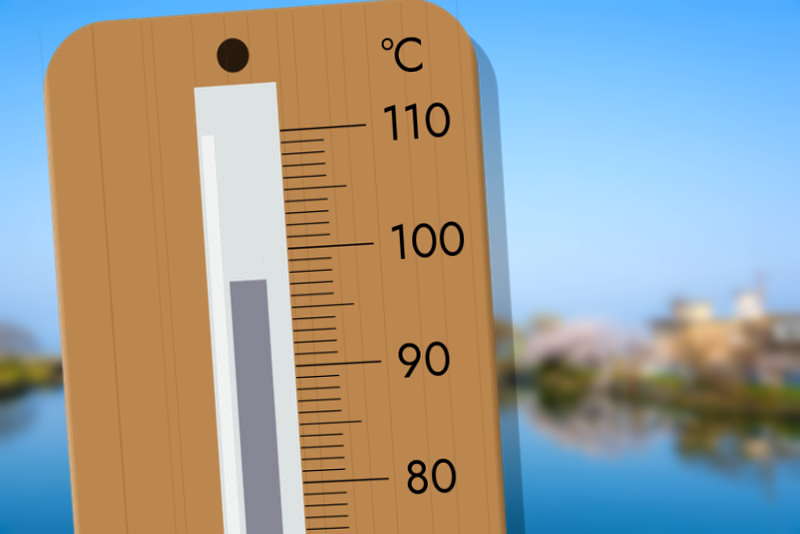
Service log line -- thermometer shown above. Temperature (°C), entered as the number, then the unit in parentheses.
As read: 97.5 (°C)
